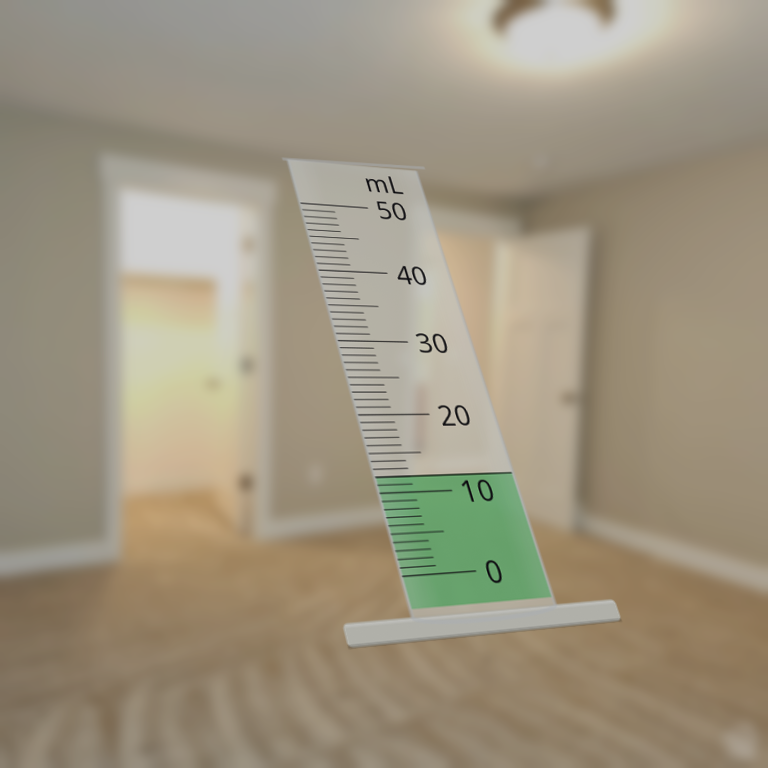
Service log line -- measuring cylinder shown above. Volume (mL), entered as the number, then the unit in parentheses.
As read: 12 (mL)
